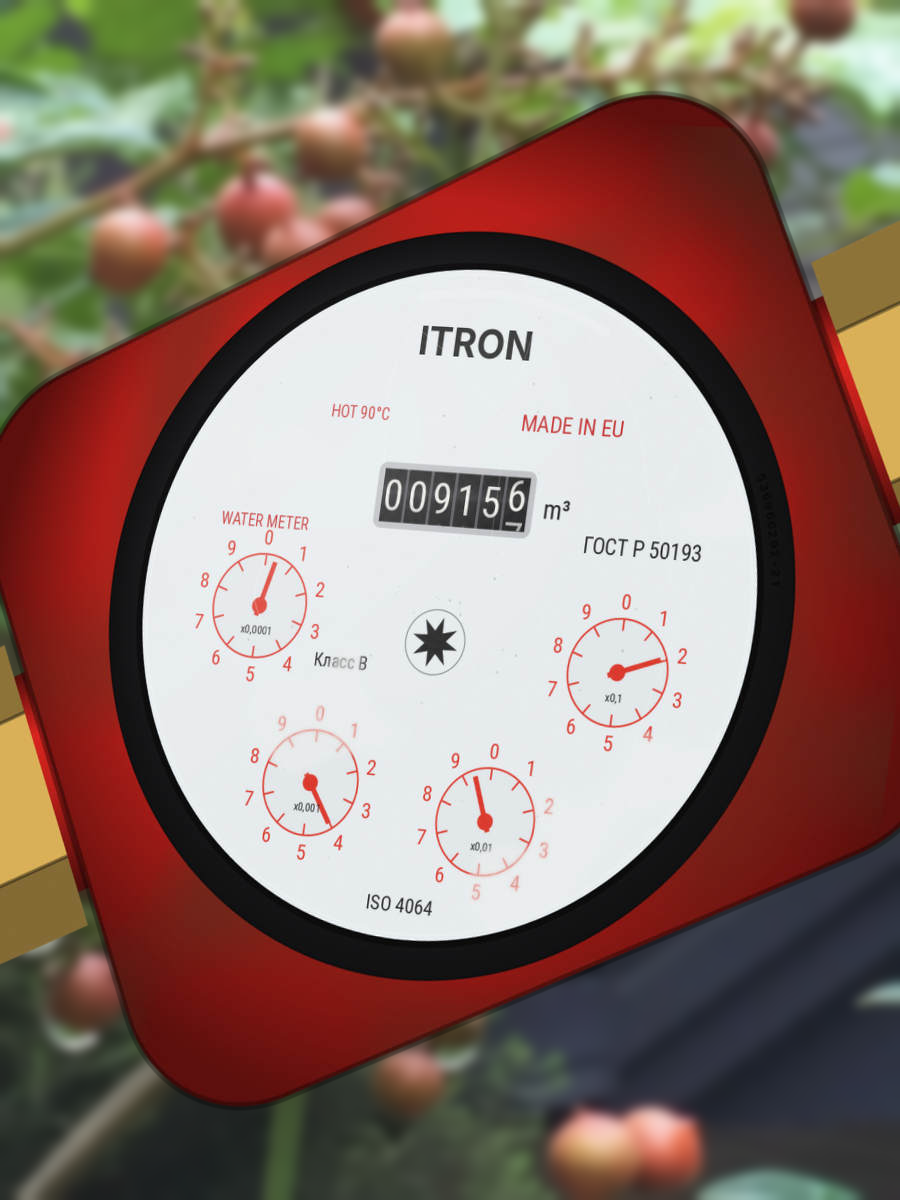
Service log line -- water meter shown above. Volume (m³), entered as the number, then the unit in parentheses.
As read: 9156.1940 (m³)
